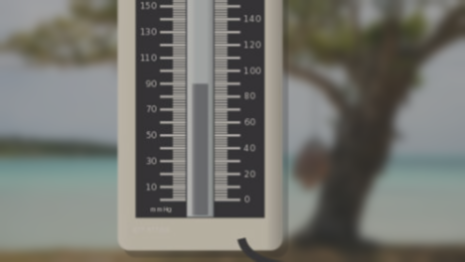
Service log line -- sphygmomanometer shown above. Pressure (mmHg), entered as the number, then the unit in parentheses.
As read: 90 (mmHg)
